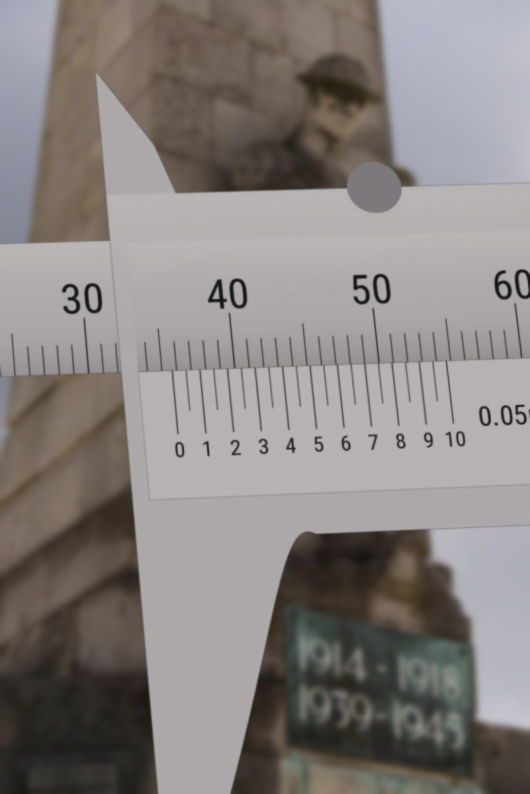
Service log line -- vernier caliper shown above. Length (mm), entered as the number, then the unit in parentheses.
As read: 35.7 (mm)
